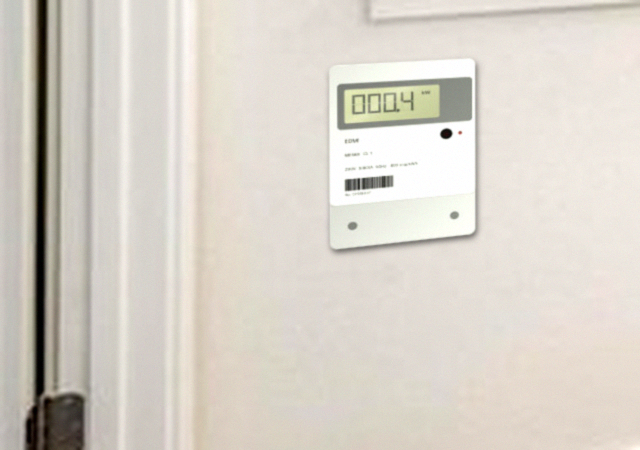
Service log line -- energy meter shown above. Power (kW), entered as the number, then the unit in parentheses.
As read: 0.4 (kW)
